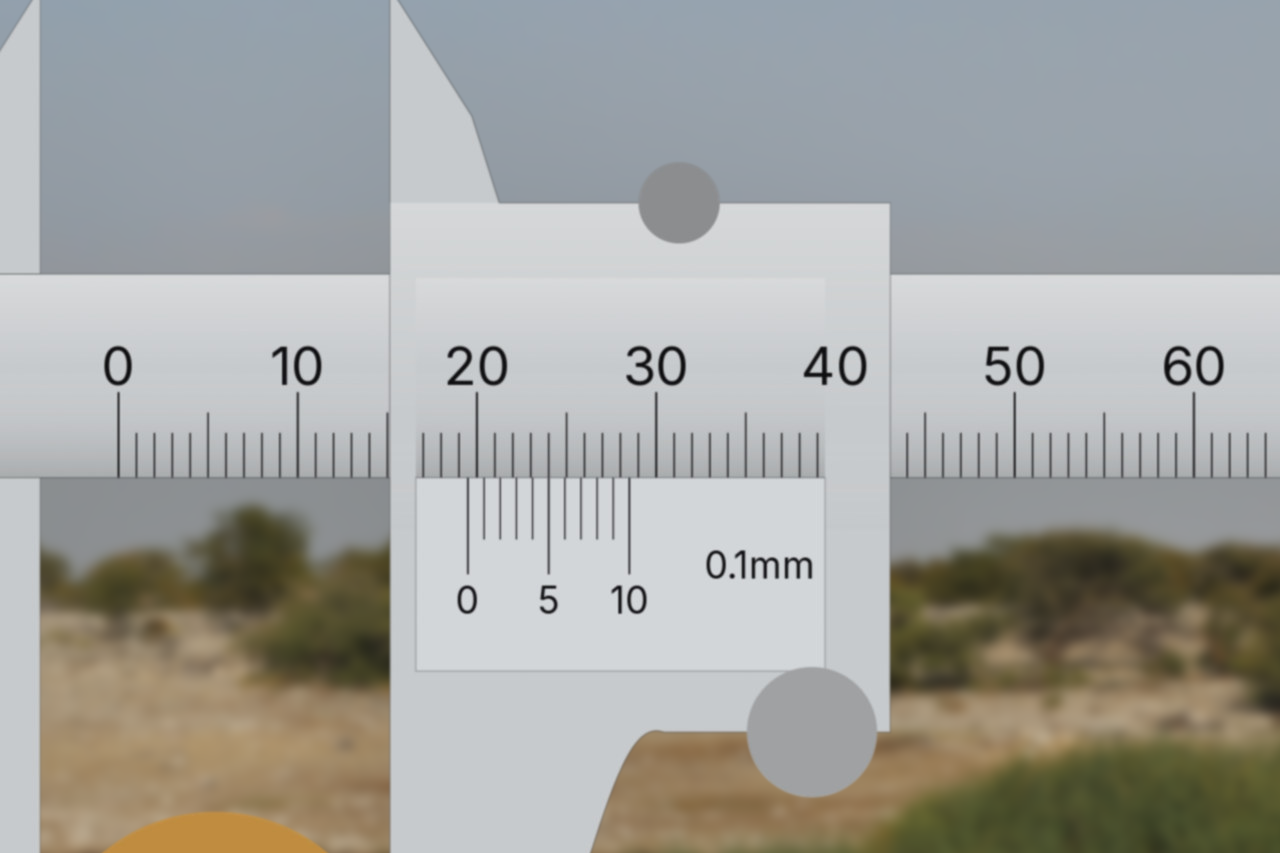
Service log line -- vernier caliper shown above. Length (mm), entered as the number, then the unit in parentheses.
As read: 19.5 (mm)
